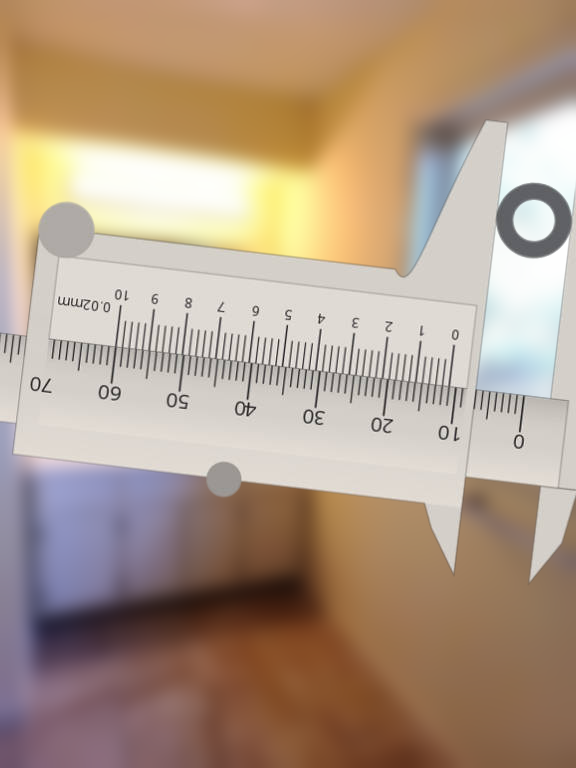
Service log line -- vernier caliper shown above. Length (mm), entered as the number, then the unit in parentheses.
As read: 11.0 (mm)
